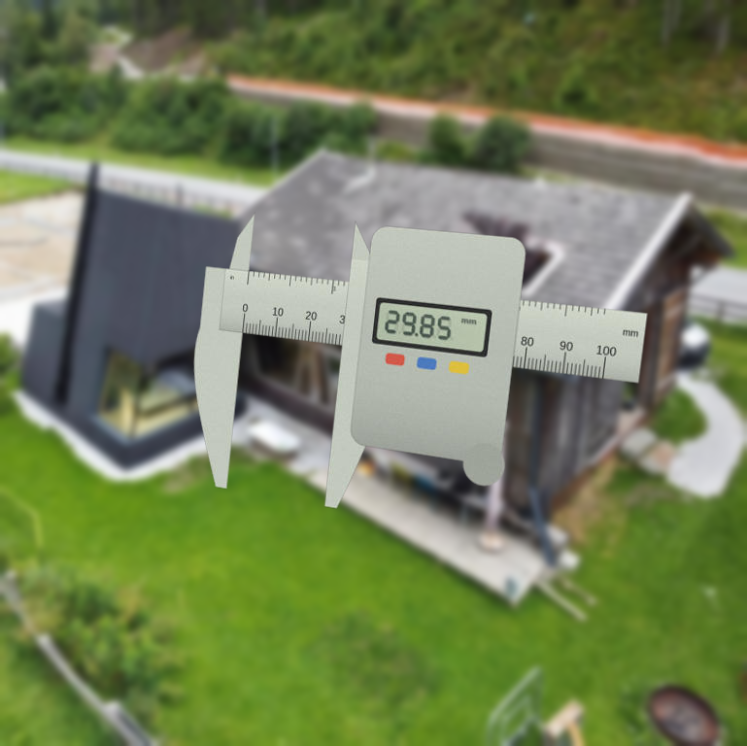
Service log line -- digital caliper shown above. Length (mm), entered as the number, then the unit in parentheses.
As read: 29.85 (mm)
